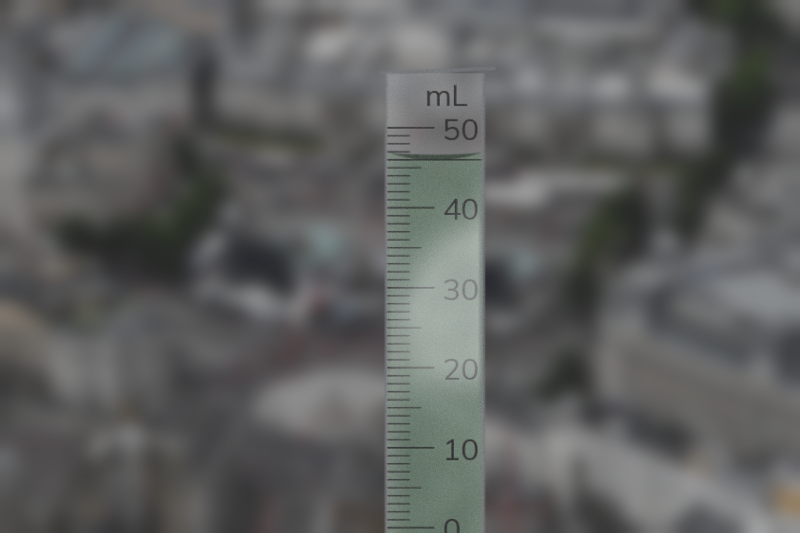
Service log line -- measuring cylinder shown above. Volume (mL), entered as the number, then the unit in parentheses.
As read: 46 (mL)
